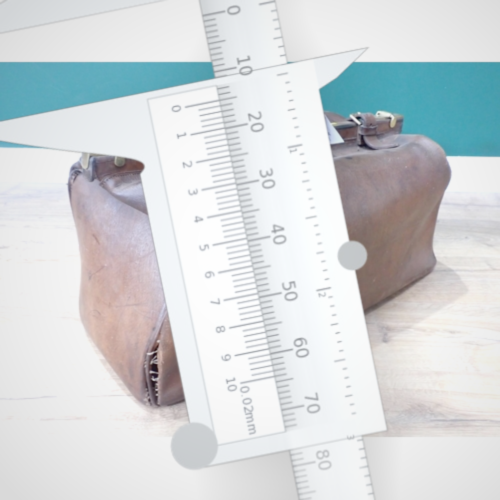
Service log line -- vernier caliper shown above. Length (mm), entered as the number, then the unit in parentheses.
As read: 15.0 (mm)
